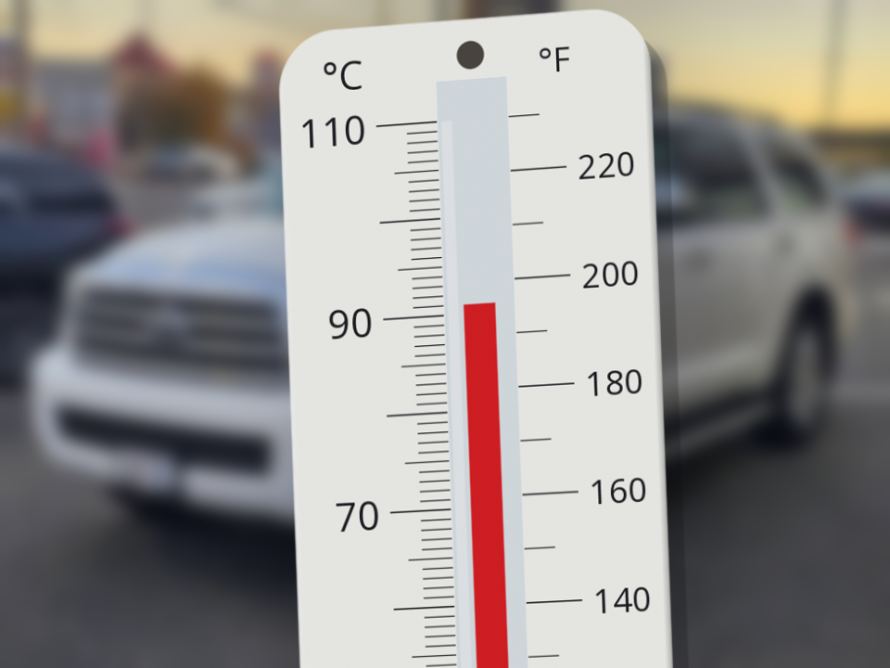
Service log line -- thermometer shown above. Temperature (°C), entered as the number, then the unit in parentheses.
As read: 91 (°C)
